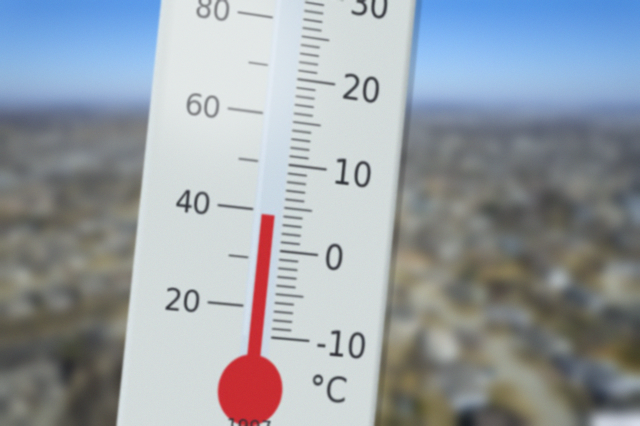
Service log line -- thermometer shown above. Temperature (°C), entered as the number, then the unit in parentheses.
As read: 4 (°C)
